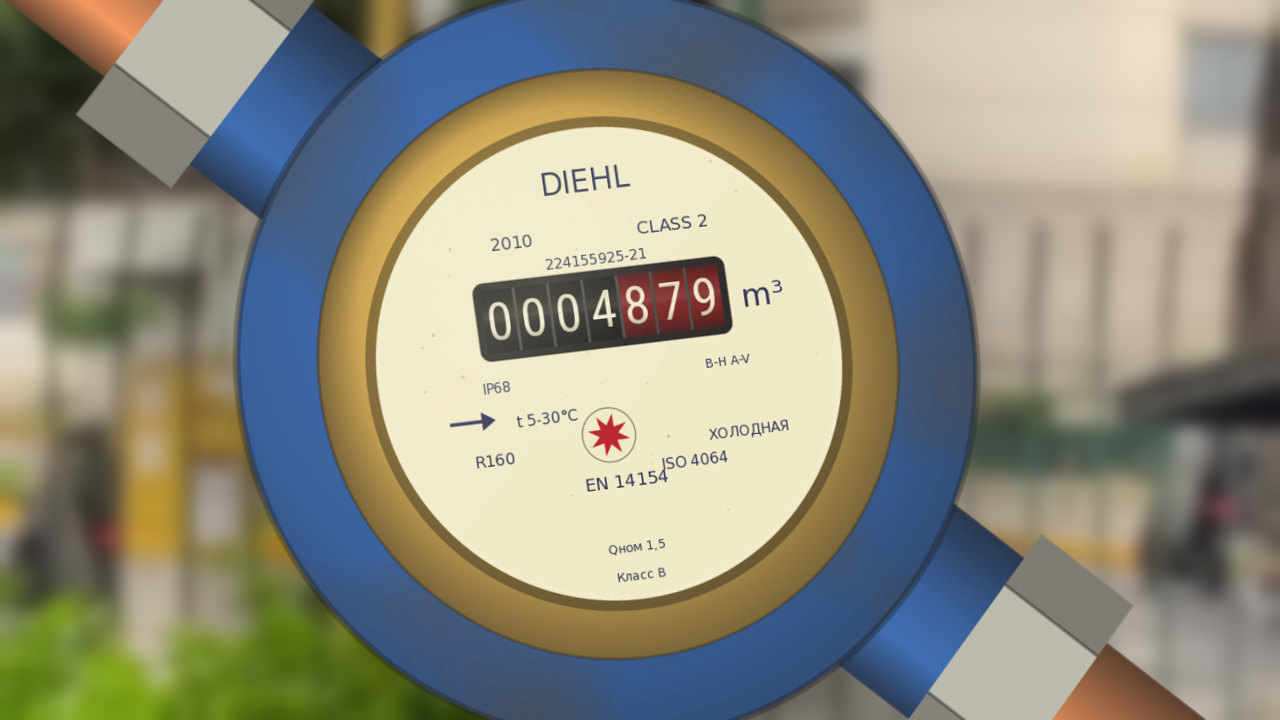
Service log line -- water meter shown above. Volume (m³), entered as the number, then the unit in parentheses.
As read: 4.879 (m³)
